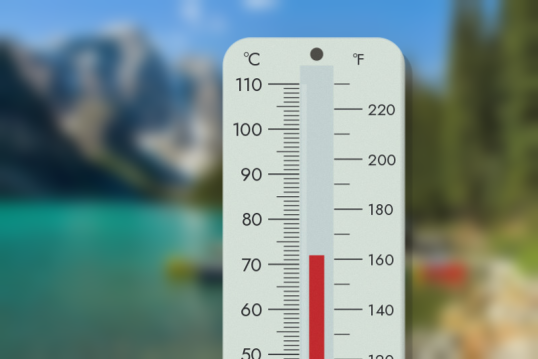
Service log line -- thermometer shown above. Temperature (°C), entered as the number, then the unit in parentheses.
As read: 72 (°C)
